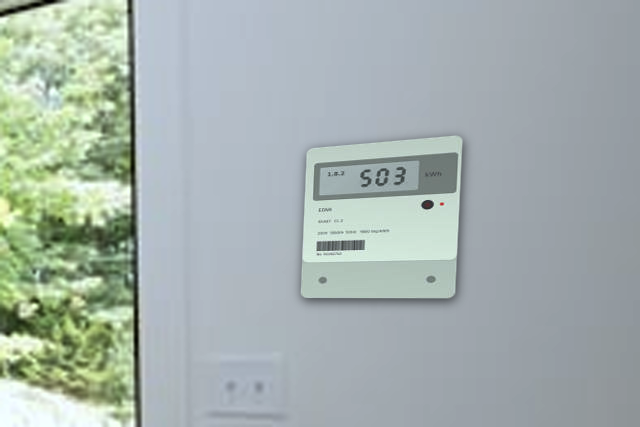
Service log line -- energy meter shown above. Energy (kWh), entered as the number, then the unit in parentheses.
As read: 503 (kWh)
